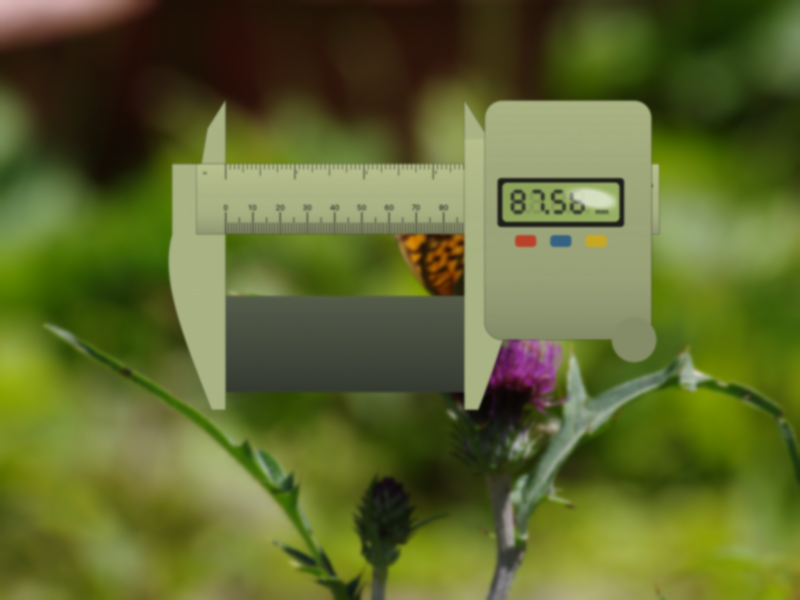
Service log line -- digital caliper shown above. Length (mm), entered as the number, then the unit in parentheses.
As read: 87.56 (mm)
